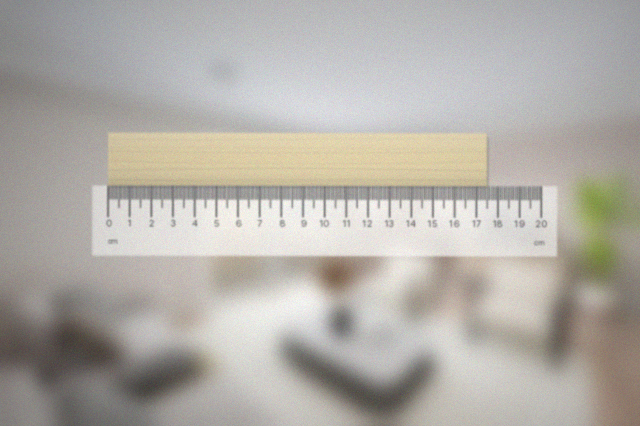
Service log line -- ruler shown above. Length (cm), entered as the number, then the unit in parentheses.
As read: 17.5 (cm)
